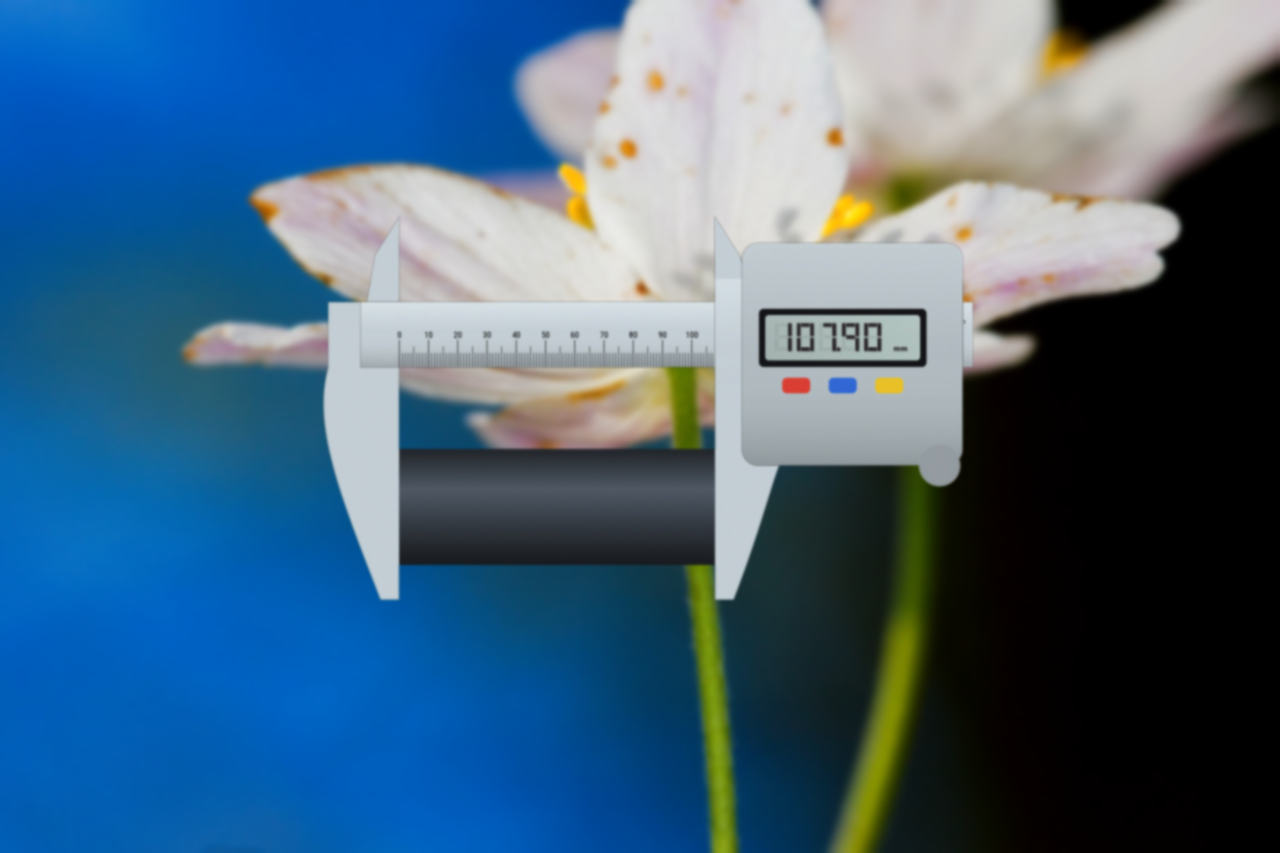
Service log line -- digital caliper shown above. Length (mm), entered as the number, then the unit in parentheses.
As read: 107.90 (mm)
